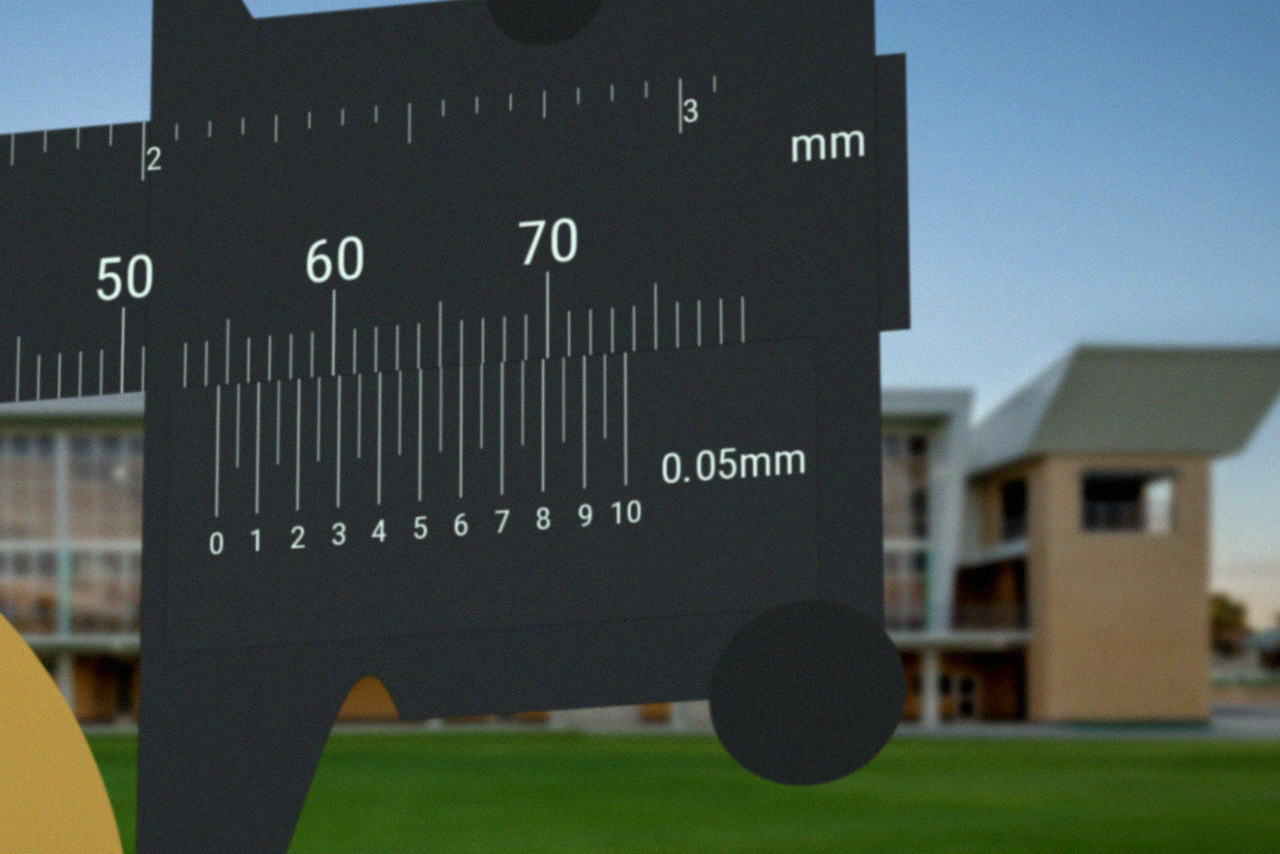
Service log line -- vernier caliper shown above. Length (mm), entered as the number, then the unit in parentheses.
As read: 54.6 (mm)
